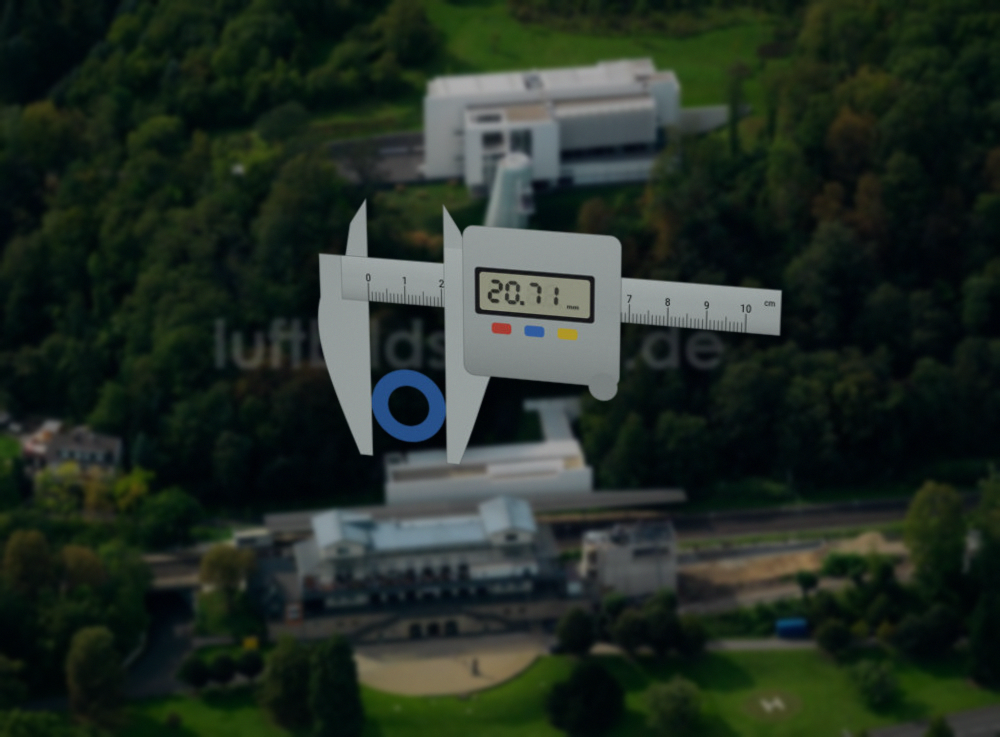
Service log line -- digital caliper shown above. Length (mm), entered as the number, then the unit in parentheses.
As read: 20.71 (mm)
